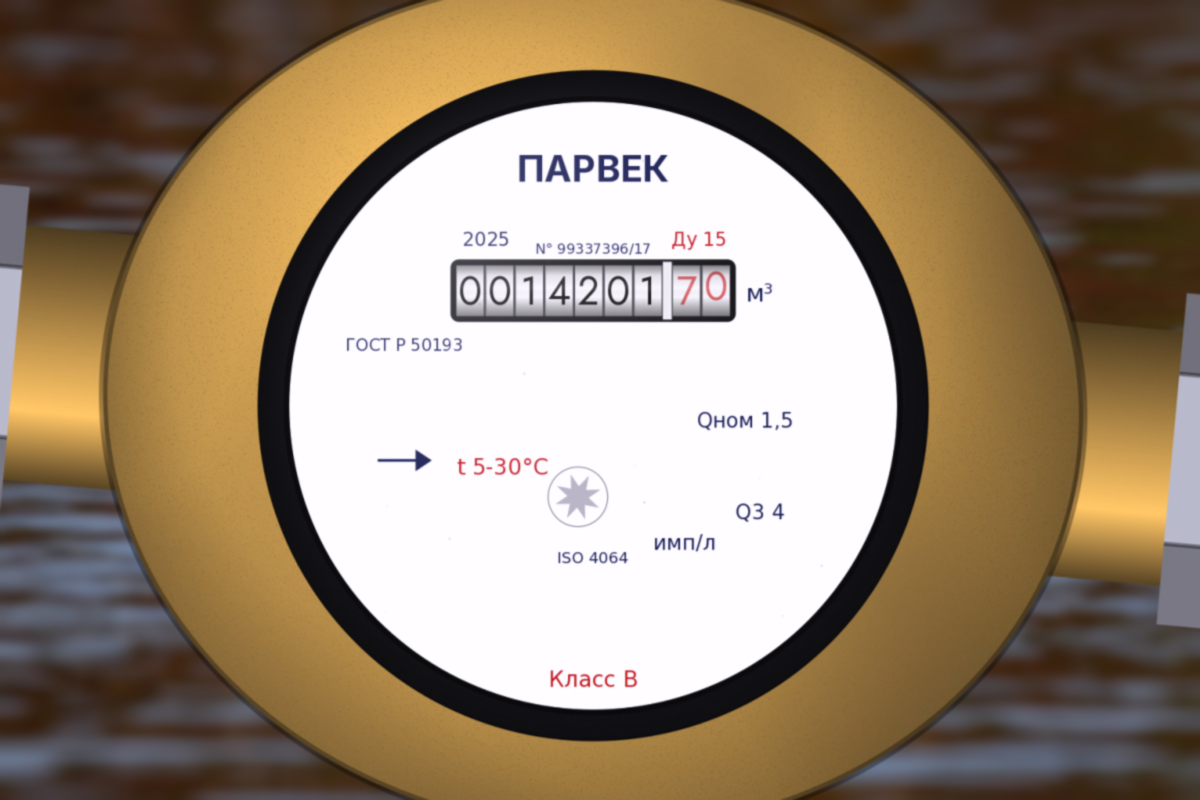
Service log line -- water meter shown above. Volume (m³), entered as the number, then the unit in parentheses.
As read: 14201.70 (m³)
